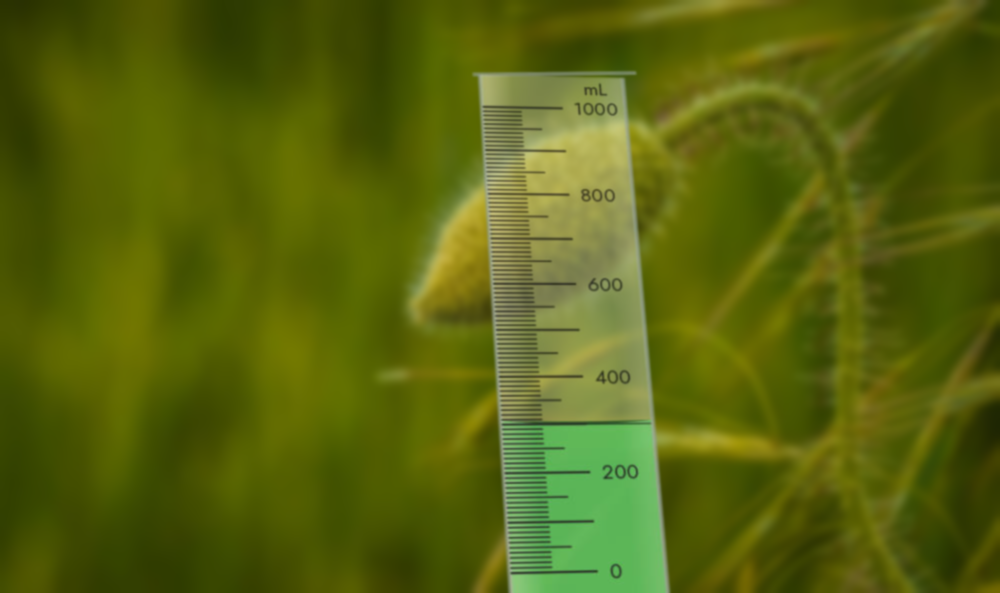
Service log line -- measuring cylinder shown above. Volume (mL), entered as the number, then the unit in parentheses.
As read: 300 (mL)
